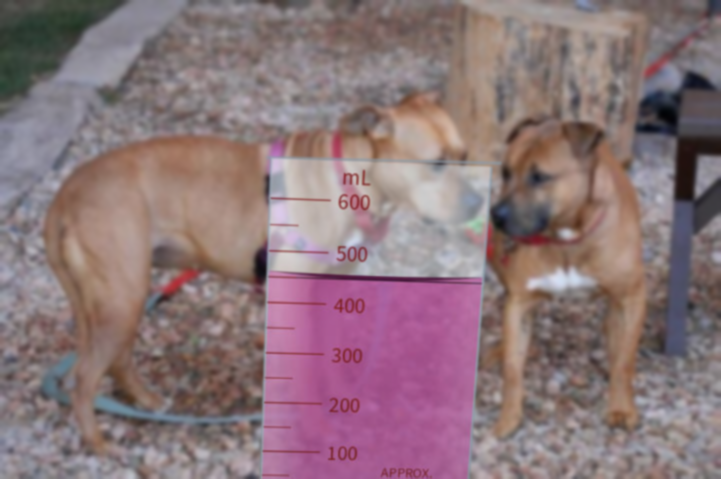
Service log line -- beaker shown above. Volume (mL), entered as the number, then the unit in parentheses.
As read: 450 (mL)
